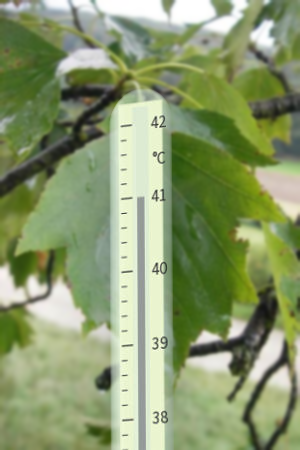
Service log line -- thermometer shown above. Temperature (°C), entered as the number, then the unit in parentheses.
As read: 41 (°C)
